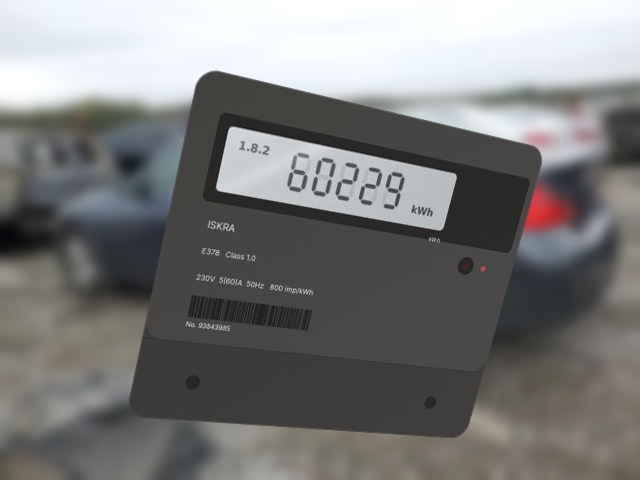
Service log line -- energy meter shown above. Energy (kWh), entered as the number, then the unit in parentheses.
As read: 60229 (kWh)
